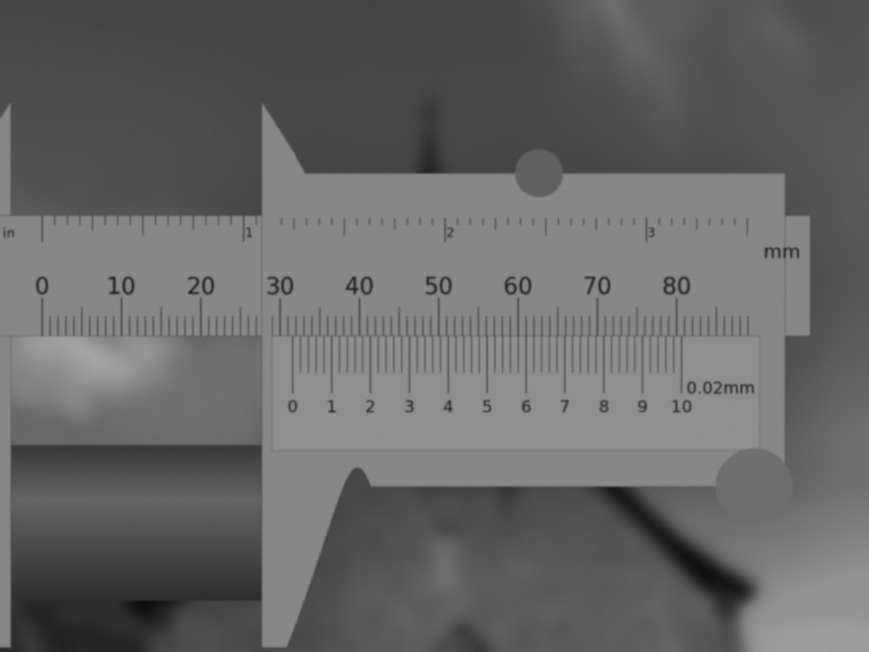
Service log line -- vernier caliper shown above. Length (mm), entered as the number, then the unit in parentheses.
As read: 31.6 (mm)
